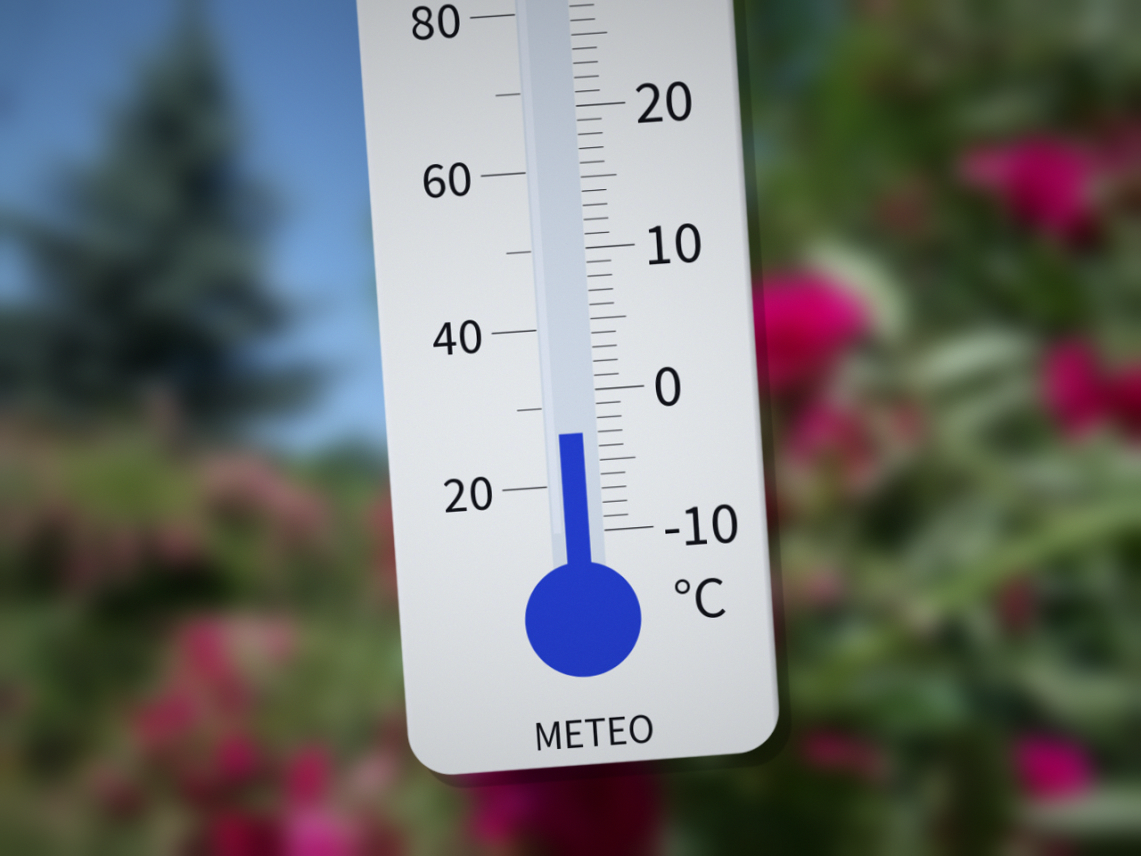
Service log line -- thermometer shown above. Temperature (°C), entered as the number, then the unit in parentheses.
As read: -3 (°C)
